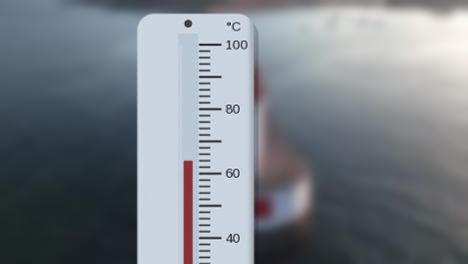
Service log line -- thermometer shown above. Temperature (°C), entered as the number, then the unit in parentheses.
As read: 64 (°C)
